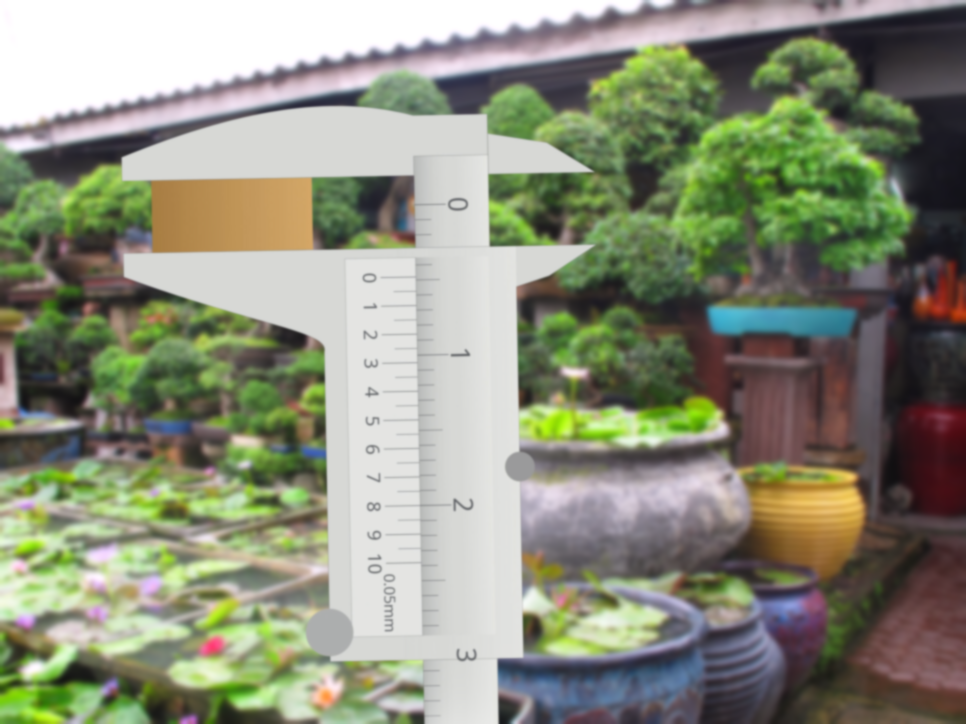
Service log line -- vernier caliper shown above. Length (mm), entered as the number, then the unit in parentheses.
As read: 4.8 (mm)
